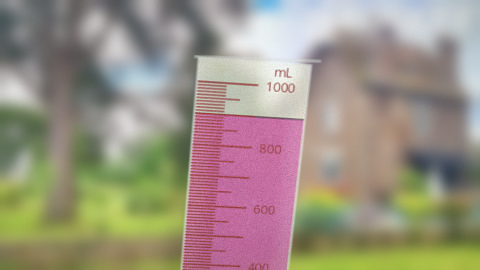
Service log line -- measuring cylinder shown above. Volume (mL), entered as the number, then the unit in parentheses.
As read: 900 (mL)
